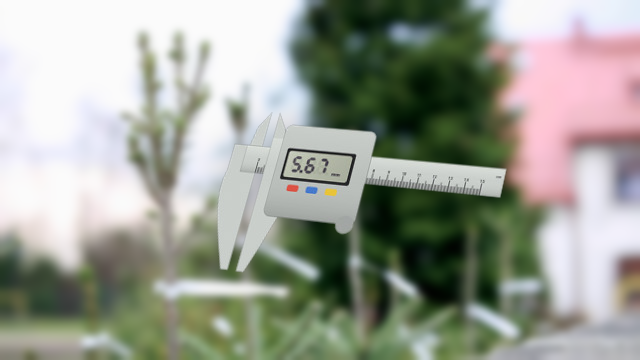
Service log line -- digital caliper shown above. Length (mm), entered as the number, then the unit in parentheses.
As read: 5.67 (mm)
